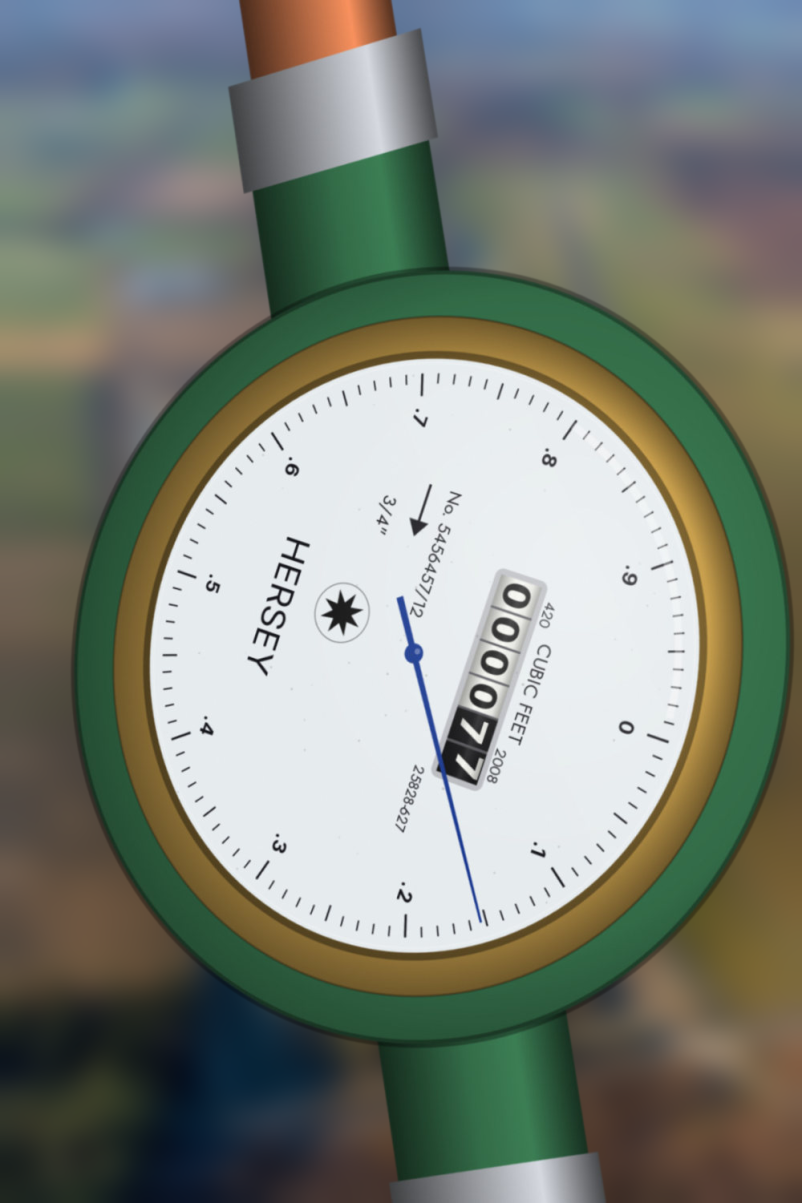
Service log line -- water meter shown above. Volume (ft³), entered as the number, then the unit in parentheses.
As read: 77.15 (ft³)
